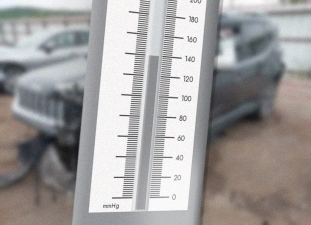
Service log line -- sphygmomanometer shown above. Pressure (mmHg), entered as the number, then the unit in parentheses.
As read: 140 (mmHg)
